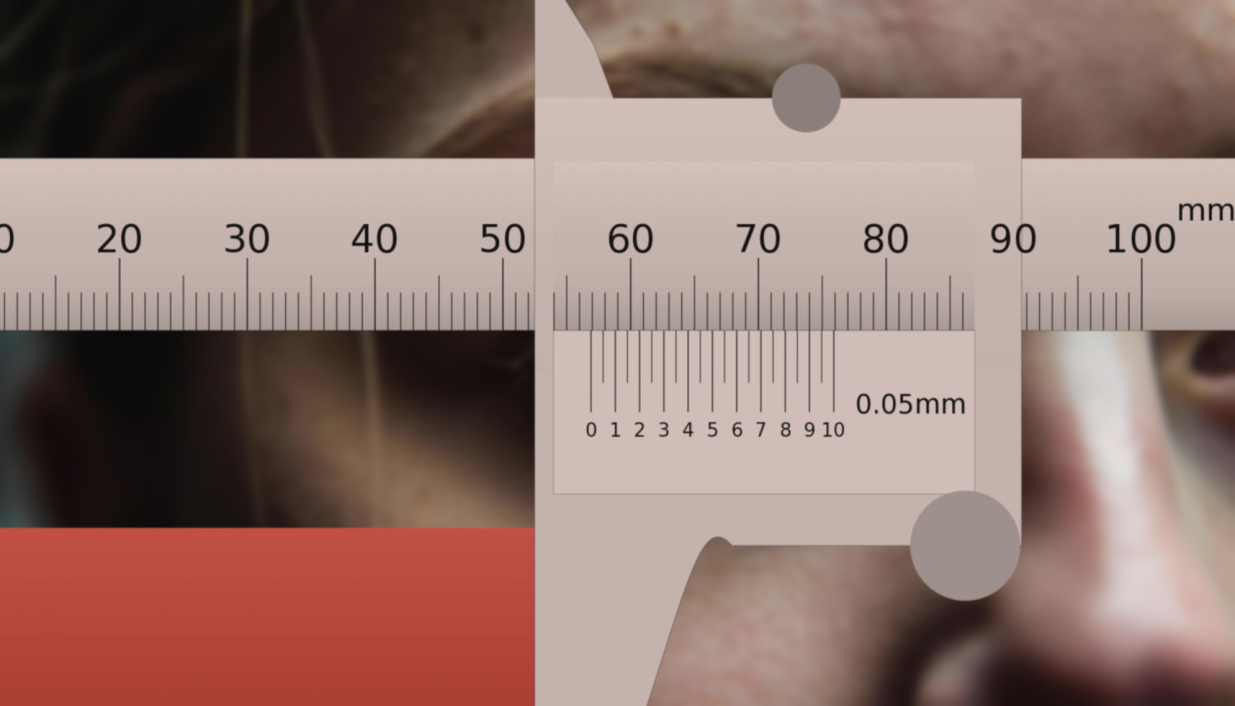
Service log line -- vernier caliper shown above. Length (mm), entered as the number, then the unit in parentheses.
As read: 56.9 (mm)
